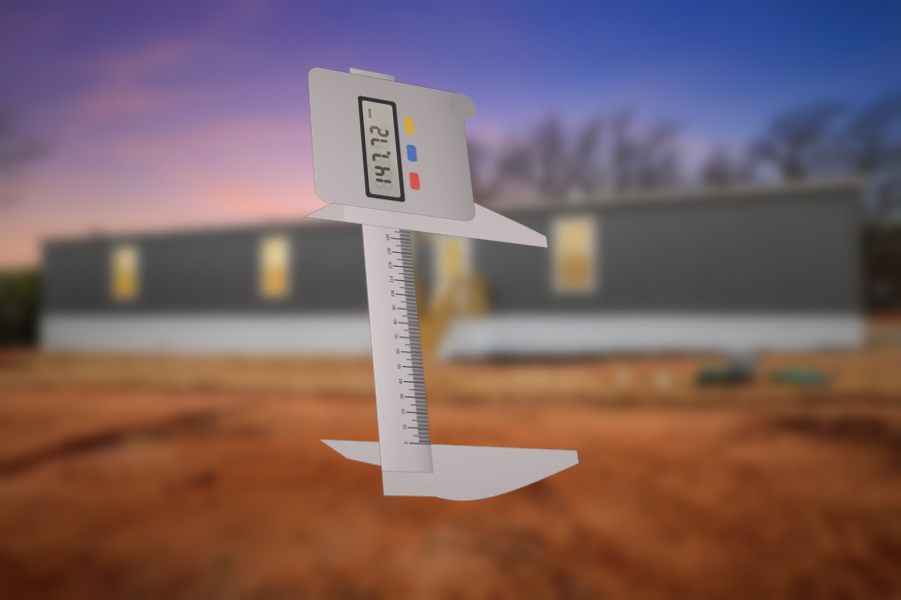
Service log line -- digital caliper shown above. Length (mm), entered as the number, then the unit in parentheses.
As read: 147.72 (mm)
